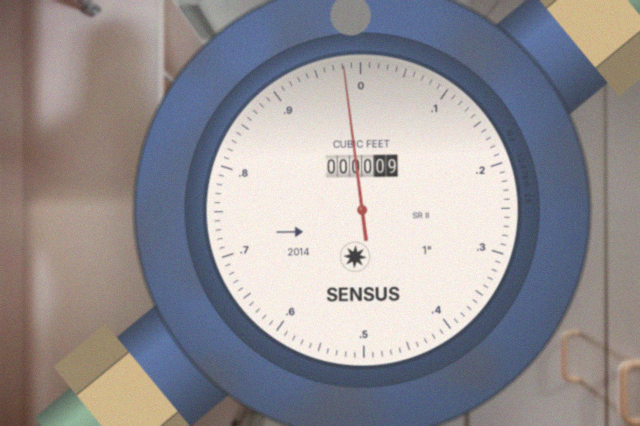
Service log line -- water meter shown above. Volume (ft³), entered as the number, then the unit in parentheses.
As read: 8.98 (ft³)
